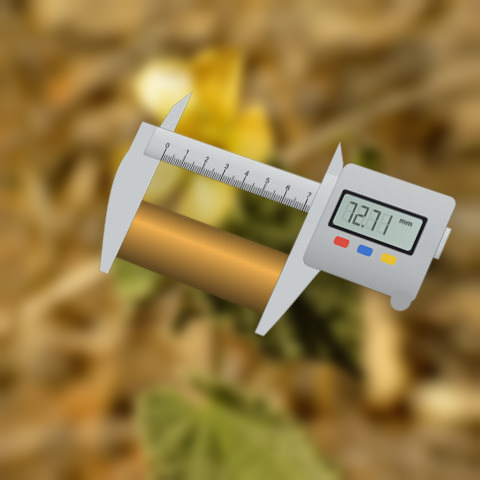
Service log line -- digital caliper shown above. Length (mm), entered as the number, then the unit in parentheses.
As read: 72.71 (mm)
